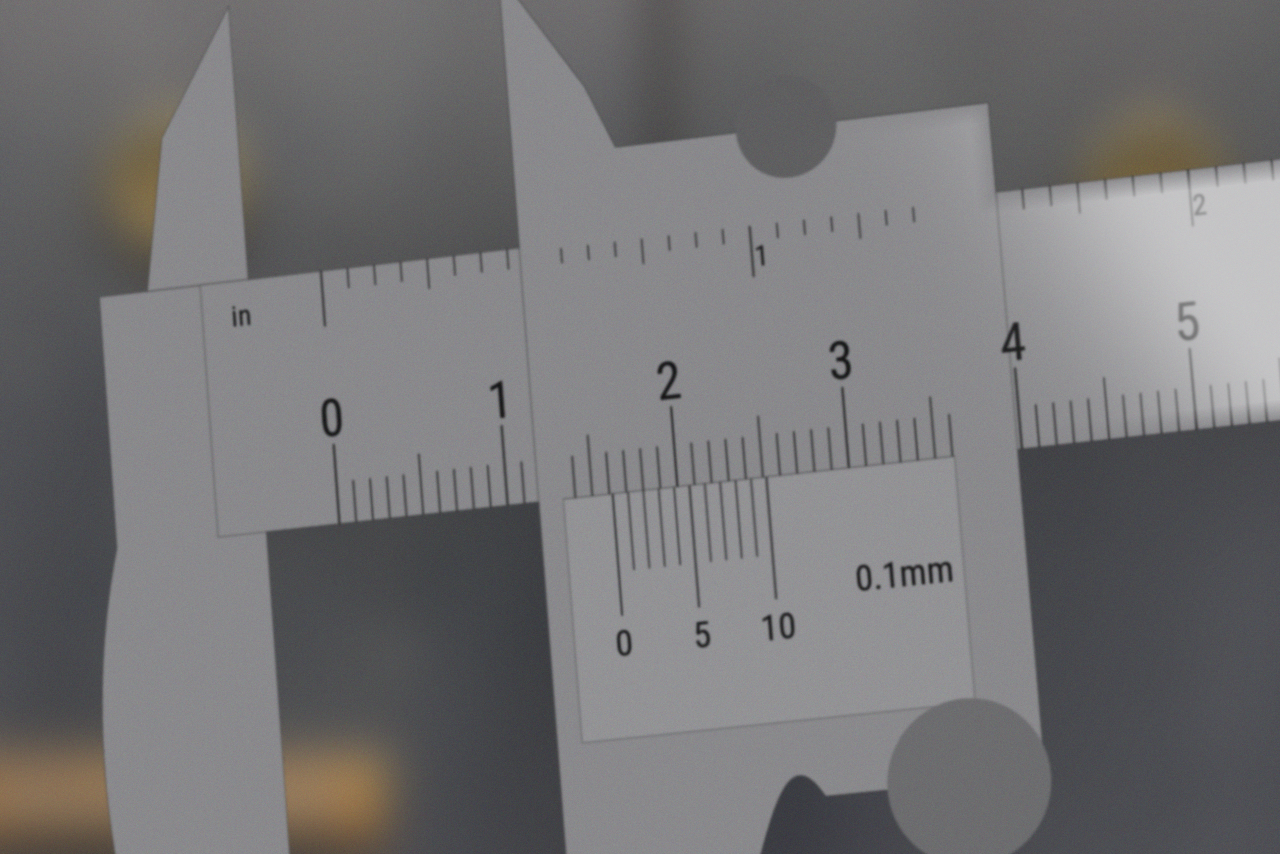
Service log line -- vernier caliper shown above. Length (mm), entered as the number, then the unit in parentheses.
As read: 16.2 (mm)
